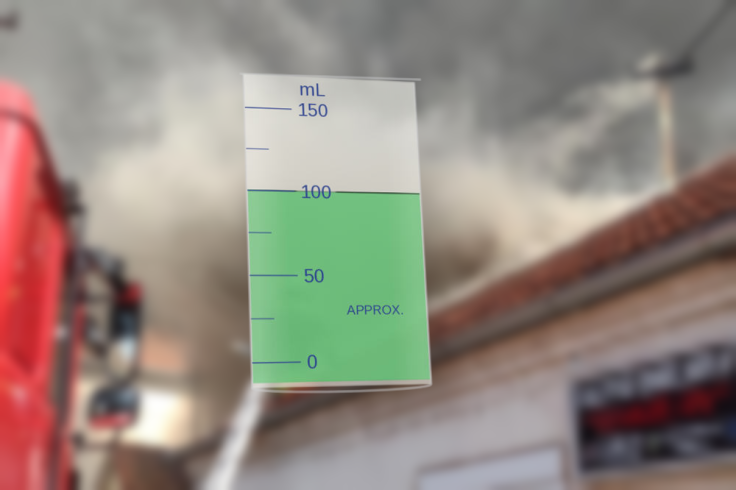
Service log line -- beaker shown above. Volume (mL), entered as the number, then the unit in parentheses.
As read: 100 (mL)
